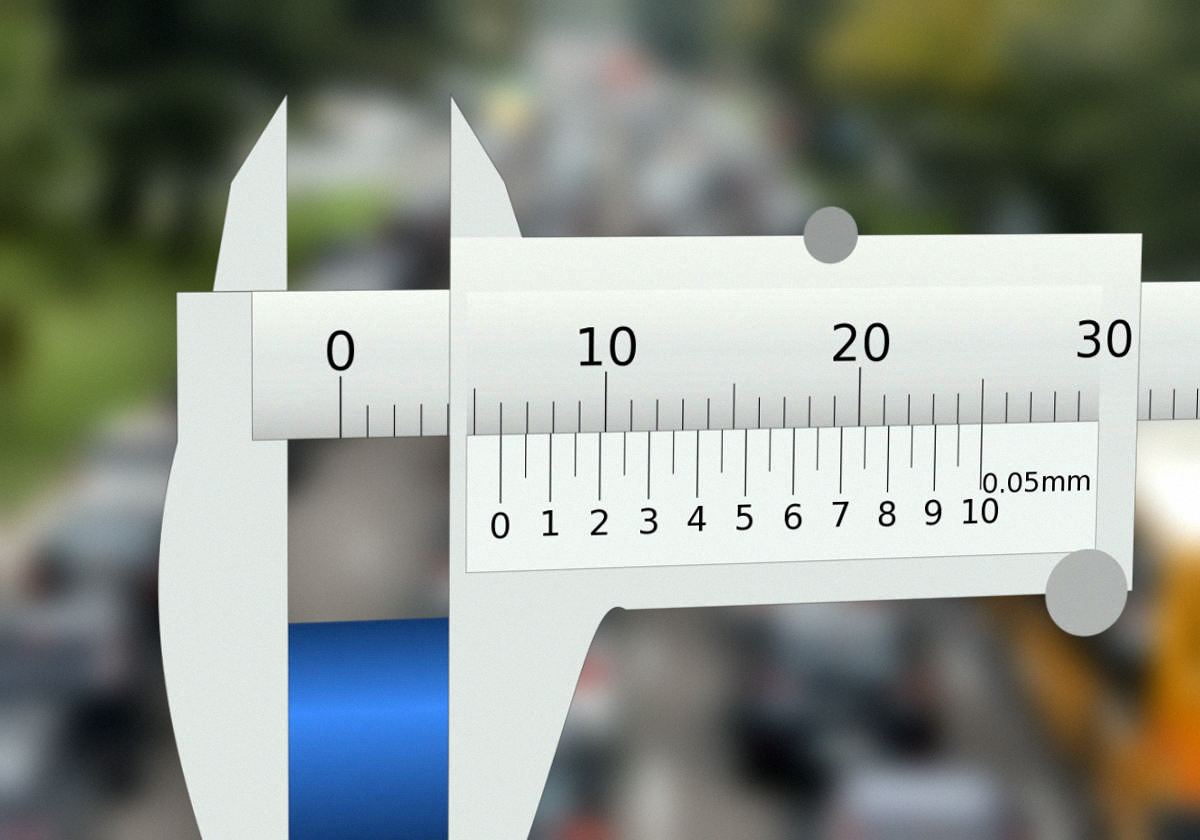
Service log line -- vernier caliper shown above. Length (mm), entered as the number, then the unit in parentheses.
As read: 6.00 (mm)
